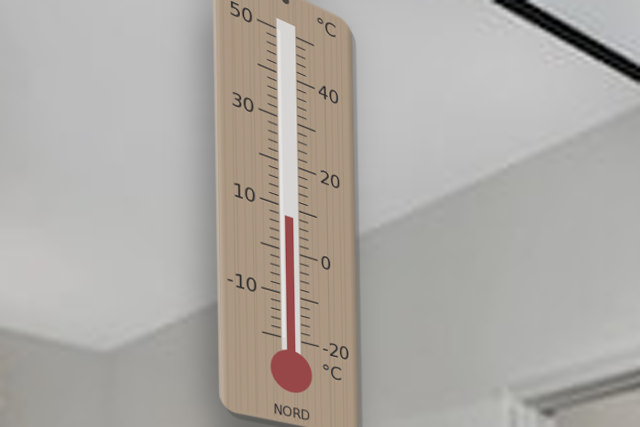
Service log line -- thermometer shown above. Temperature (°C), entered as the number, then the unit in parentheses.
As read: 8 (°C)
